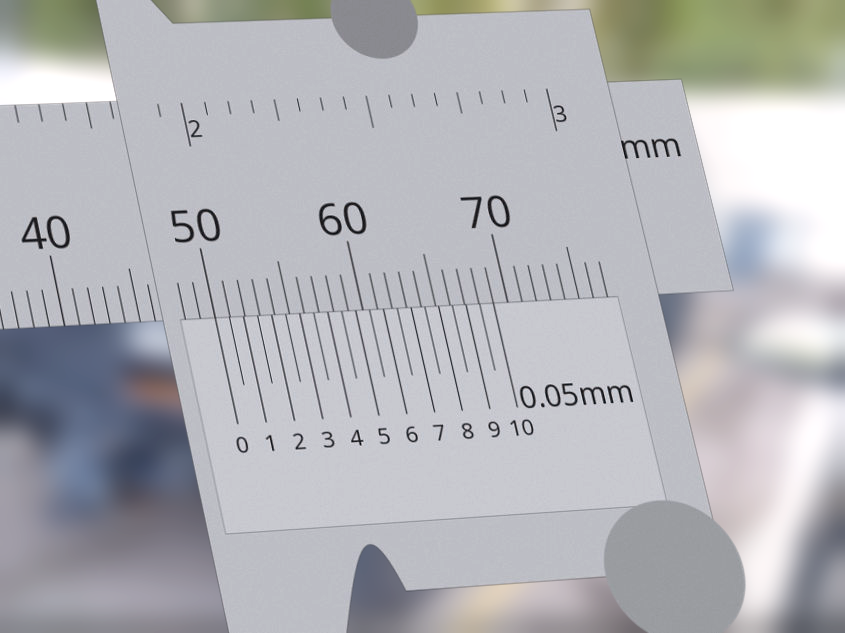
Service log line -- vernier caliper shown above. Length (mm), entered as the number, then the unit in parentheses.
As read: 50.0 (mm)
